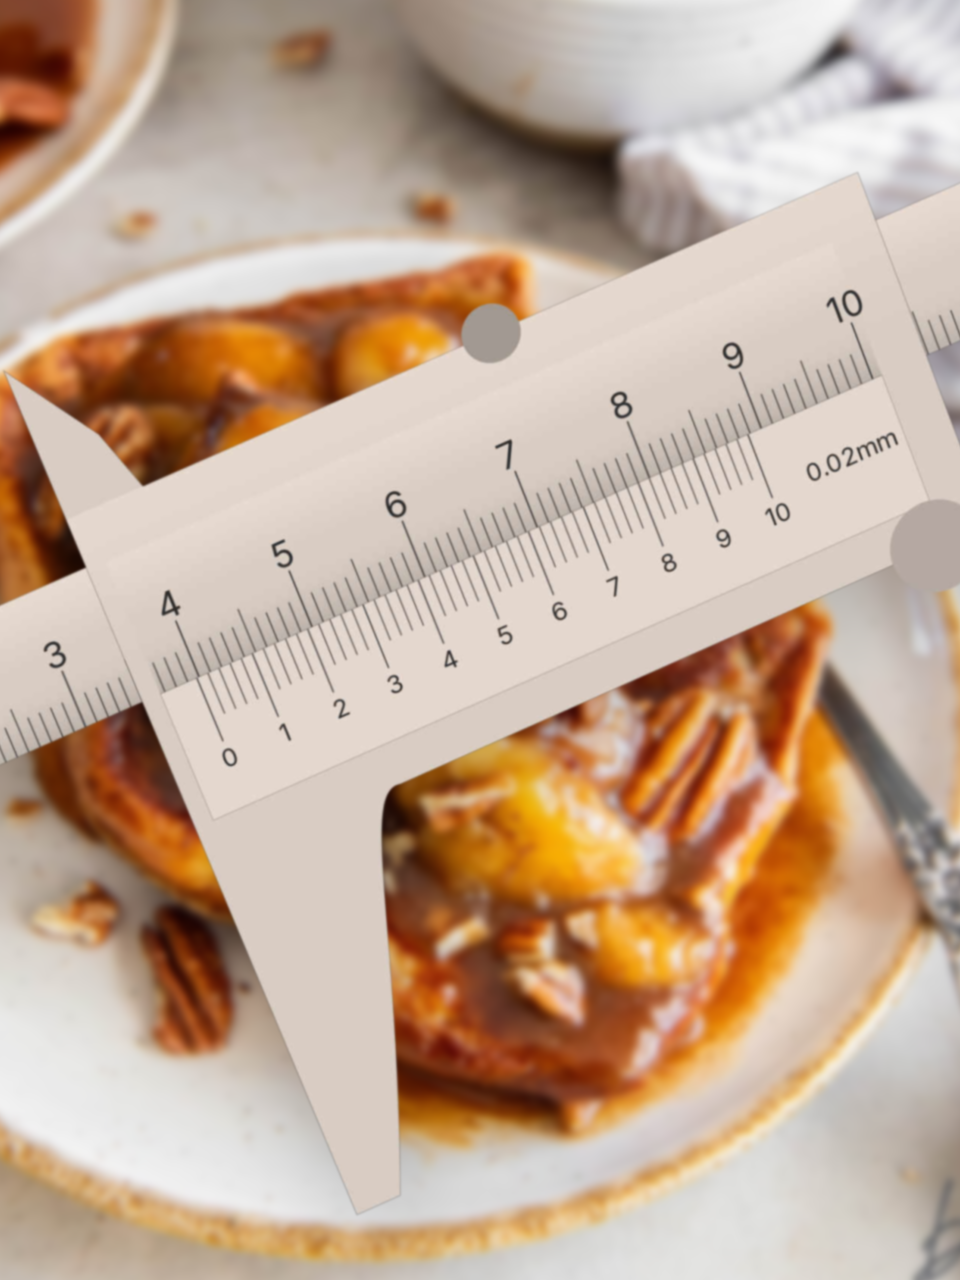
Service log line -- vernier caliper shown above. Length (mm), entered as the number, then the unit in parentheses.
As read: 39.8 (mm)
